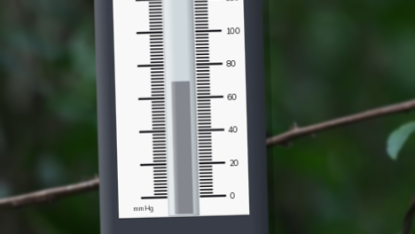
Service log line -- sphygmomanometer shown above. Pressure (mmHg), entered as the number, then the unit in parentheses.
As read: 70 (mmHg)
